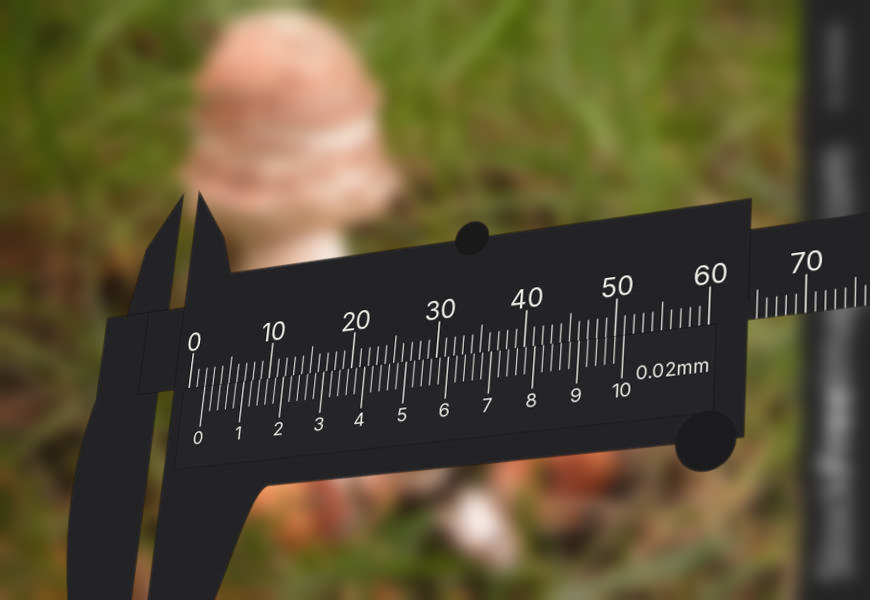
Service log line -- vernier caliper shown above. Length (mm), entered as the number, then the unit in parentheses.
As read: 2.0 (mm)
